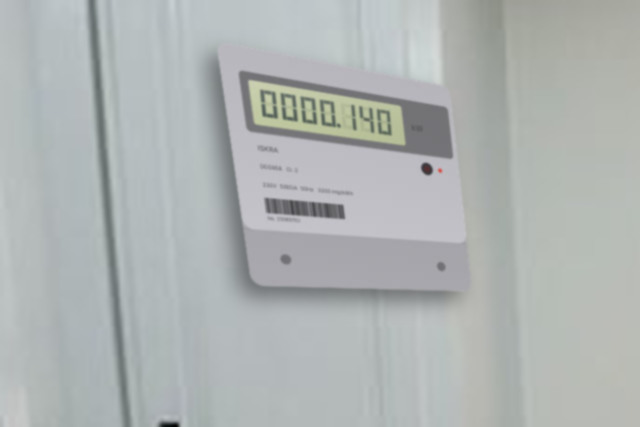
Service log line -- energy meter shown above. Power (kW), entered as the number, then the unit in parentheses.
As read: 0.140 (kW)
